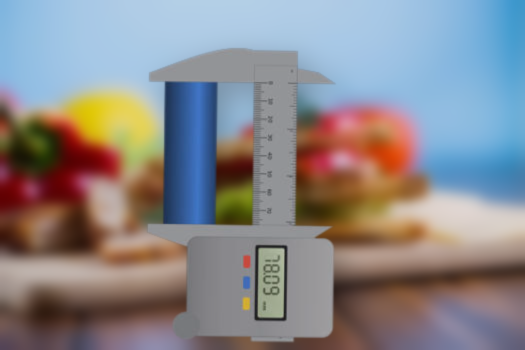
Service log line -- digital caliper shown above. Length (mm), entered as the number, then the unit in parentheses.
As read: 78.09 (mm)
